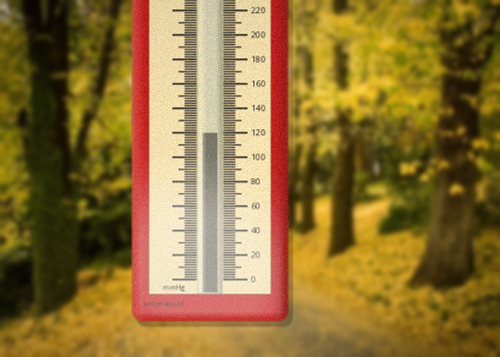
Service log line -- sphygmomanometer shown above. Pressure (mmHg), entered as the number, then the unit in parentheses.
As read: 120 (mmHg)
